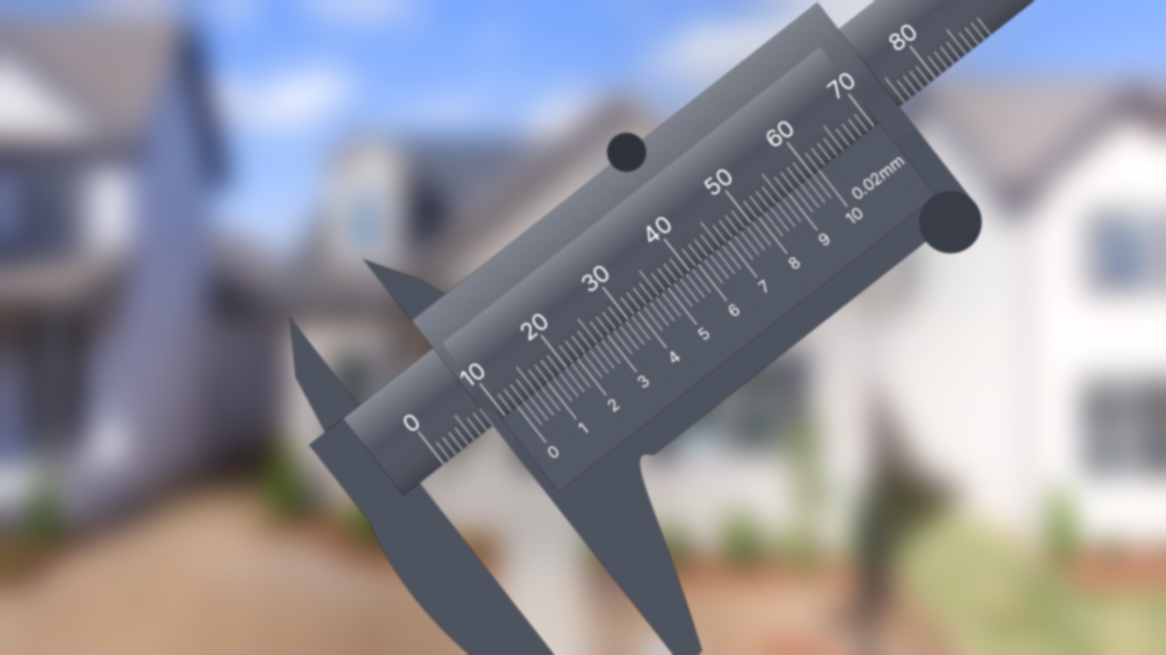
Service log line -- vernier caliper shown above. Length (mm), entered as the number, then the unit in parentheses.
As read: 12.0 (mm)
